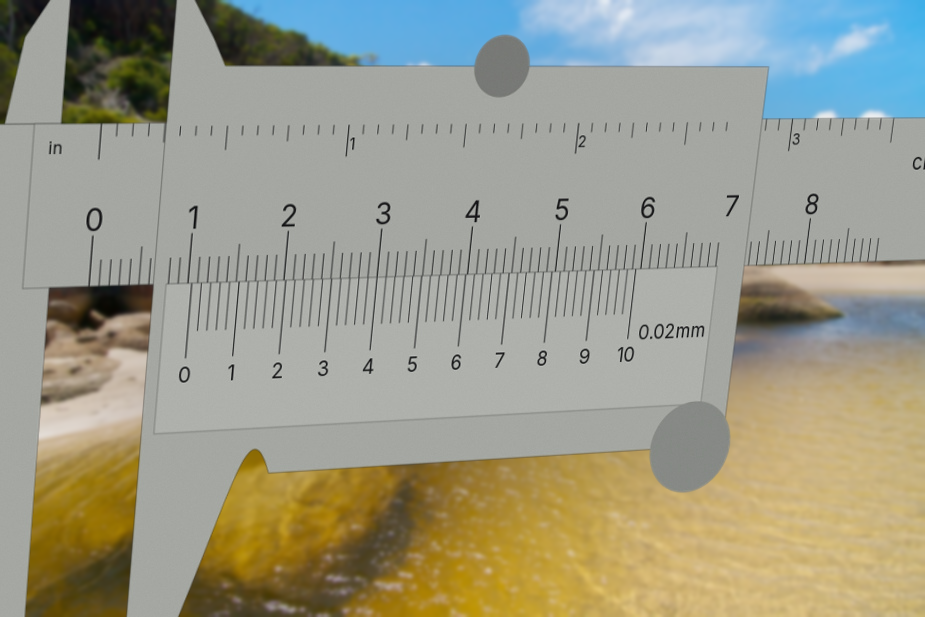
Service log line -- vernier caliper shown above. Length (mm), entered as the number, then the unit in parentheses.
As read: 10.4 (mm)
